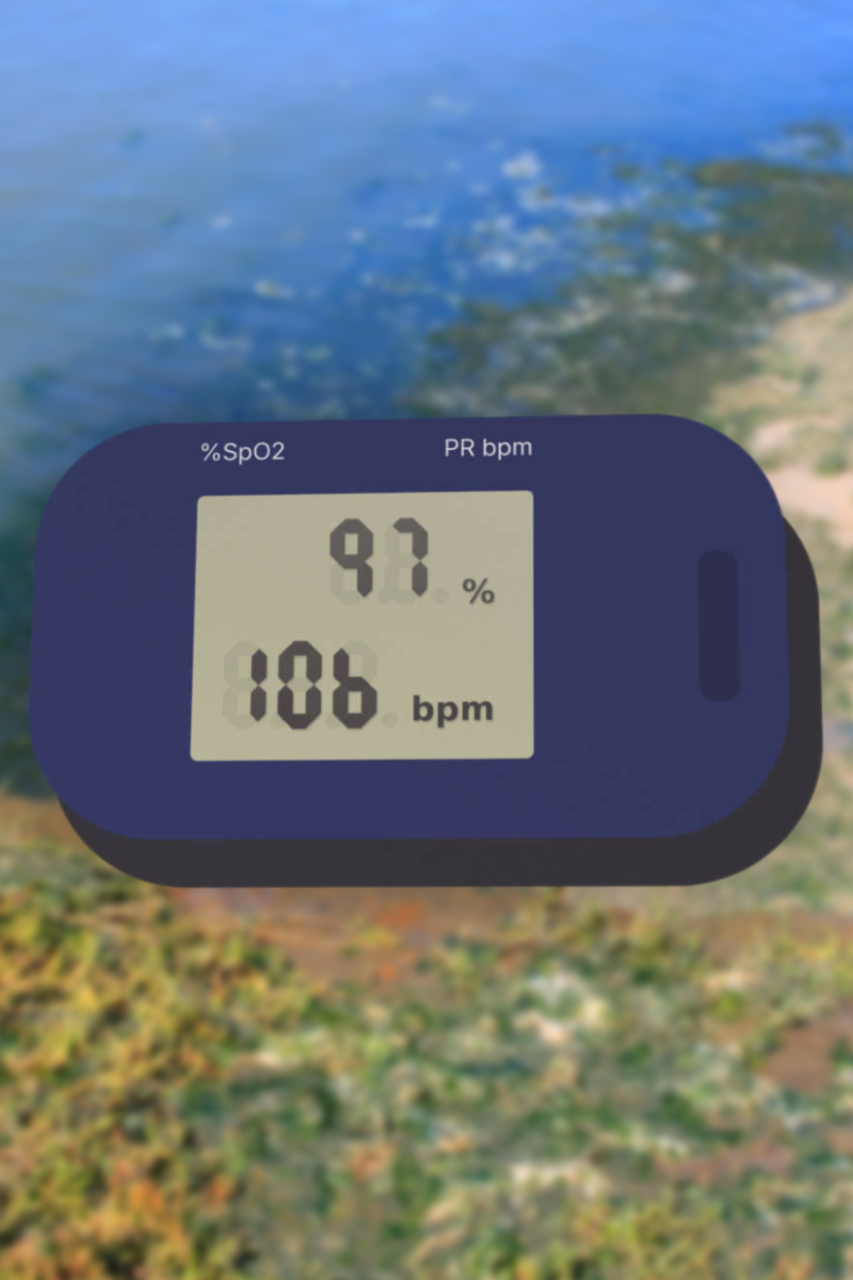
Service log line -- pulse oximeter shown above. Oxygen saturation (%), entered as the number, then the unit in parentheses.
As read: 97 (%)
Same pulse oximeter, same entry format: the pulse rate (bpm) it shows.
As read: 106 (bpm)
